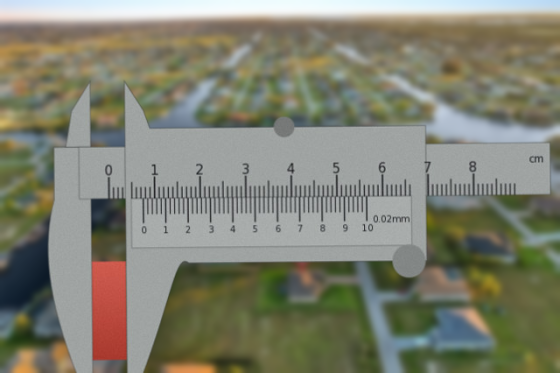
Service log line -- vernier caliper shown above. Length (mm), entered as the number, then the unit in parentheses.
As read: 7.5 (mm)
